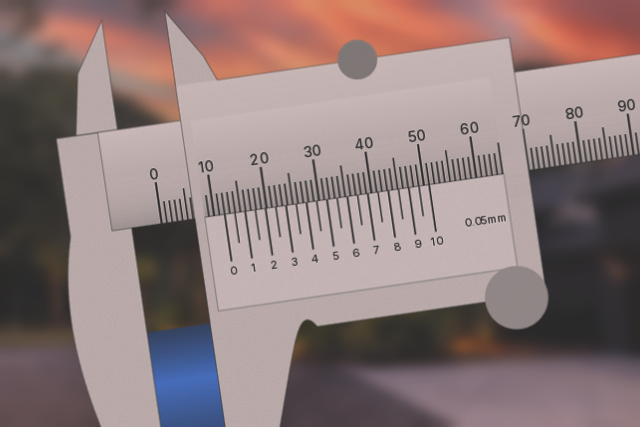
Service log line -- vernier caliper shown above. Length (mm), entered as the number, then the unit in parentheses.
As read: 12.0 (mm)
